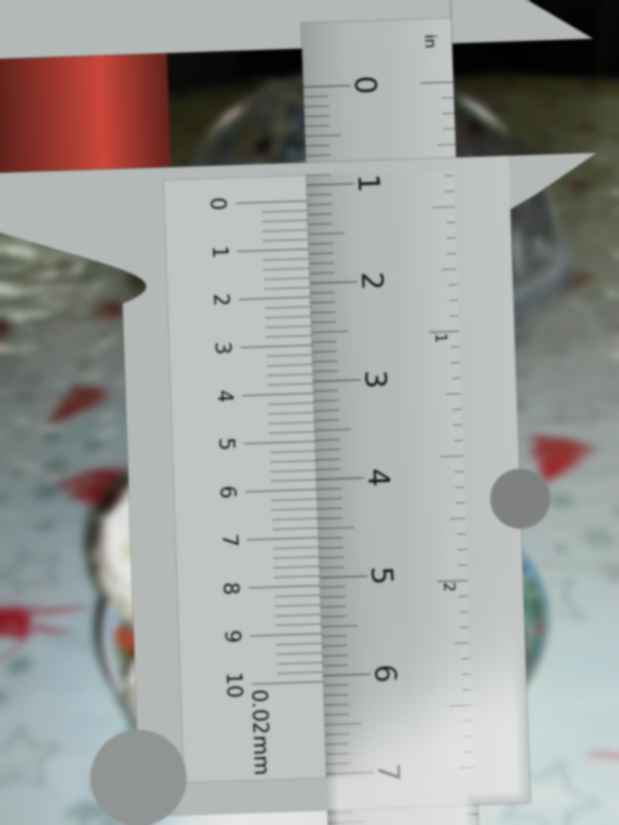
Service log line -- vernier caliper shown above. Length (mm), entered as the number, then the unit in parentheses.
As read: 11.6 (mm)
